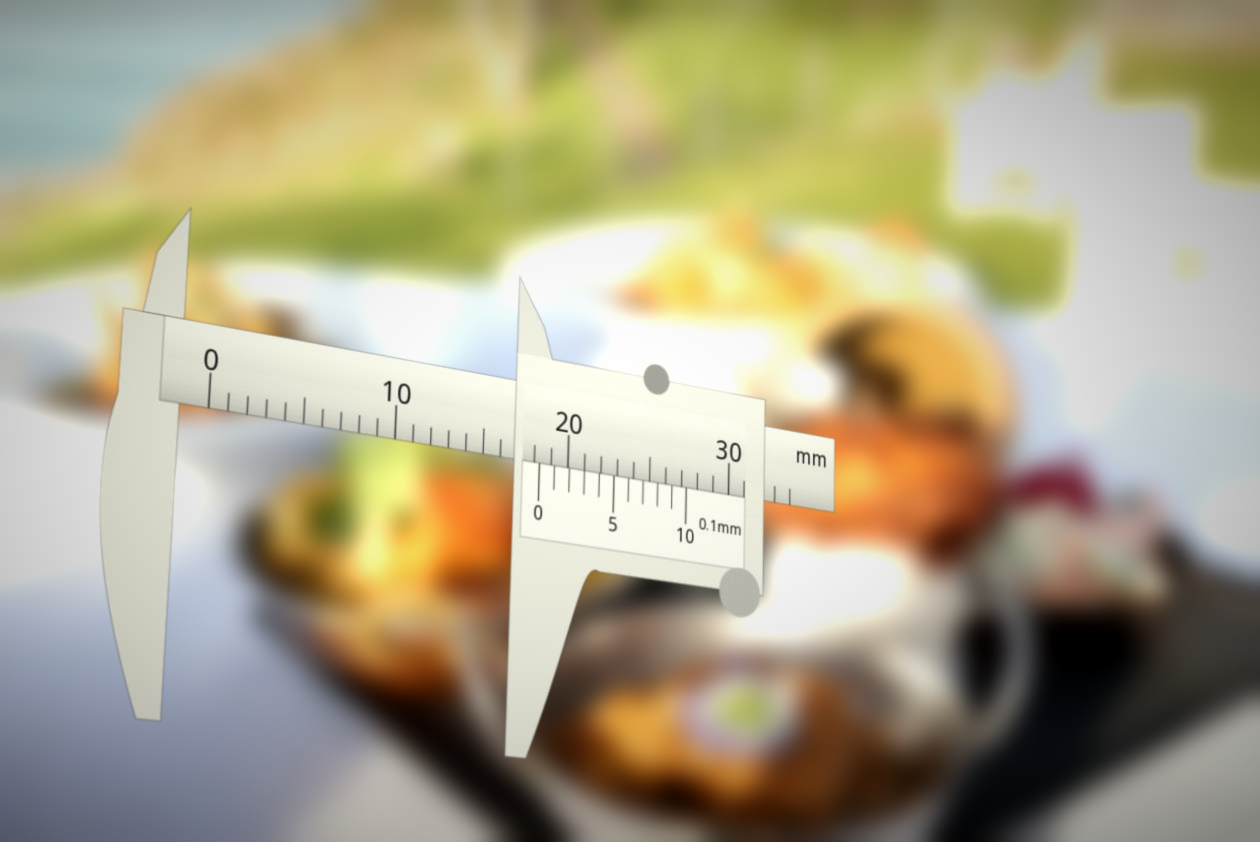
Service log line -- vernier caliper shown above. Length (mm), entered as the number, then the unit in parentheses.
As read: 18.3 (mm)
